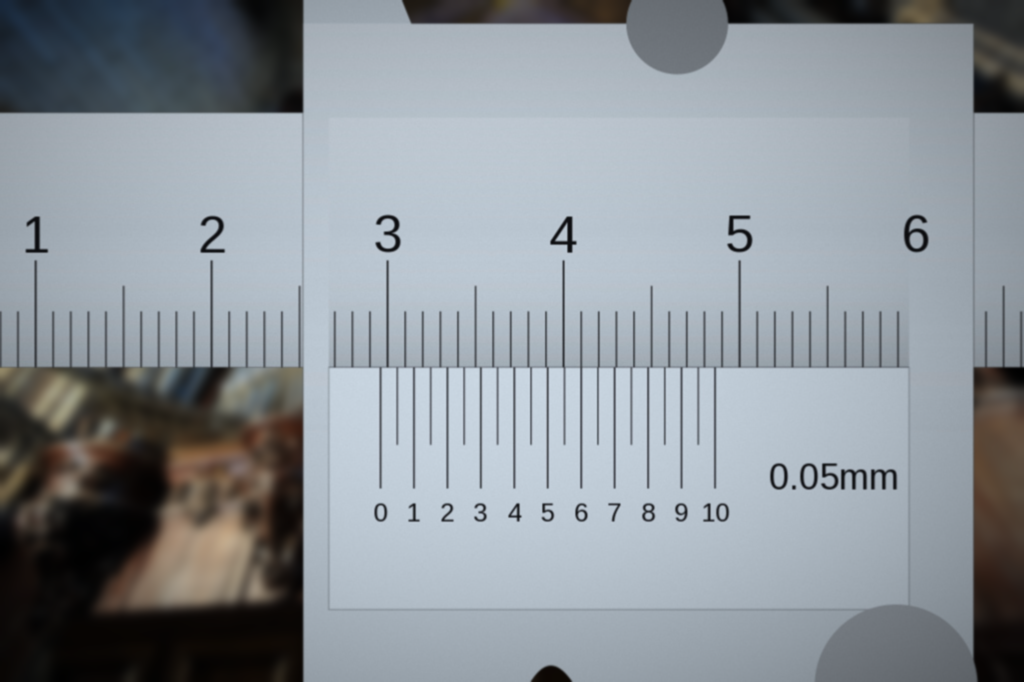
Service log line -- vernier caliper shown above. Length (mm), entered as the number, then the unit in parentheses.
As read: 29.6 (mm)
